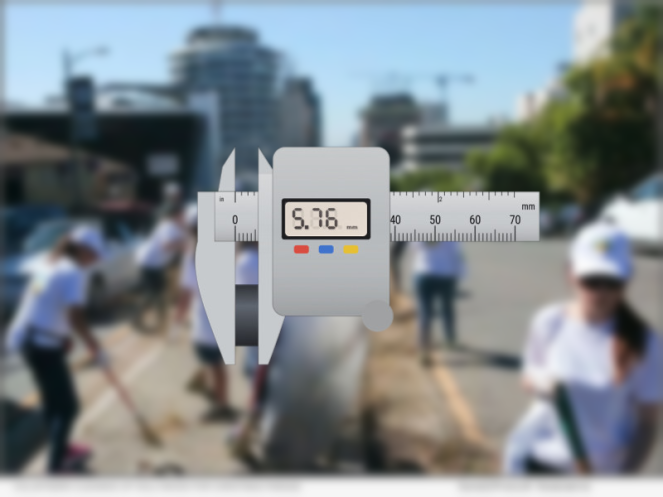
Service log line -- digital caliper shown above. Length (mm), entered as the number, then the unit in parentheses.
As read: 5.76 (mm)
